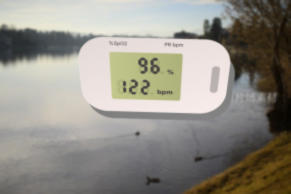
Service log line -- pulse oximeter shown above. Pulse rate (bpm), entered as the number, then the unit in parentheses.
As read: 122 (bpm)
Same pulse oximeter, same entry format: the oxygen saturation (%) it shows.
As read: 96 (%)
